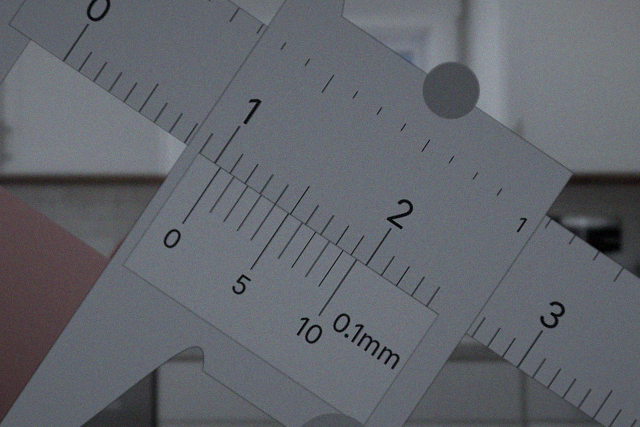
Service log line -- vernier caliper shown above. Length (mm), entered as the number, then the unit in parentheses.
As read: 10.4 (mm)
